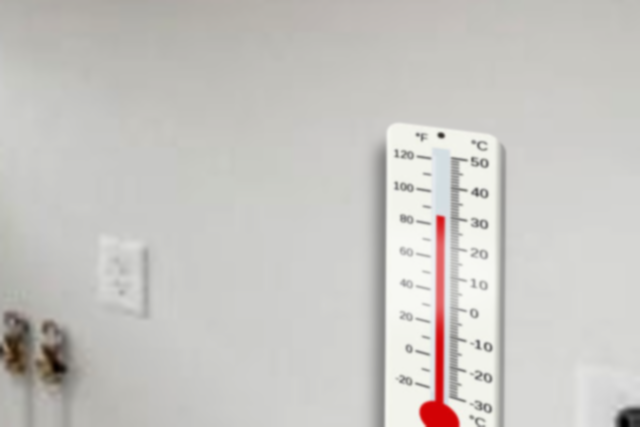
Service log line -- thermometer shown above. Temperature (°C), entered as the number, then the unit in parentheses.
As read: 30 (°C)
